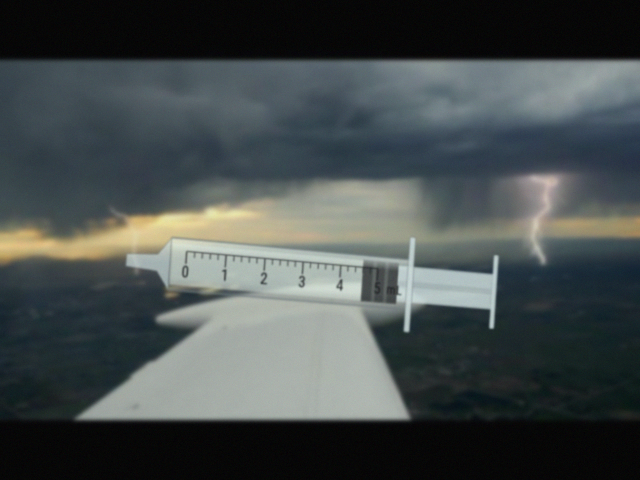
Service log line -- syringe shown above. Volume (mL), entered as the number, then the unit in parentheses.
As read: 4.6 (mL)
